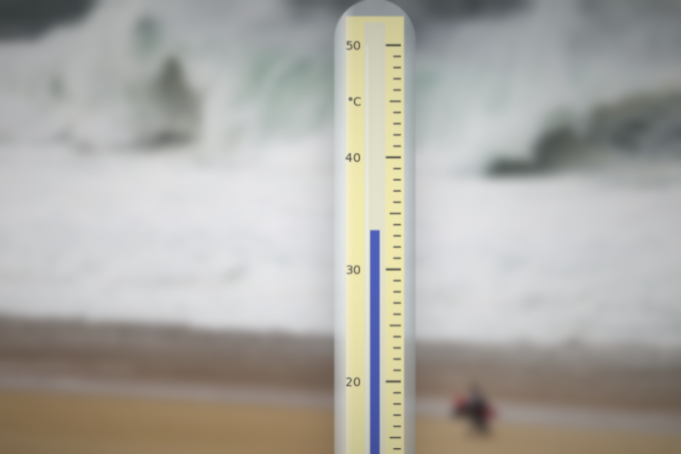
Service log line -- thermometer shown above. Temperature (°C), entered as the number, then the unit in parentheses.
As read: 33.5 (°C)
